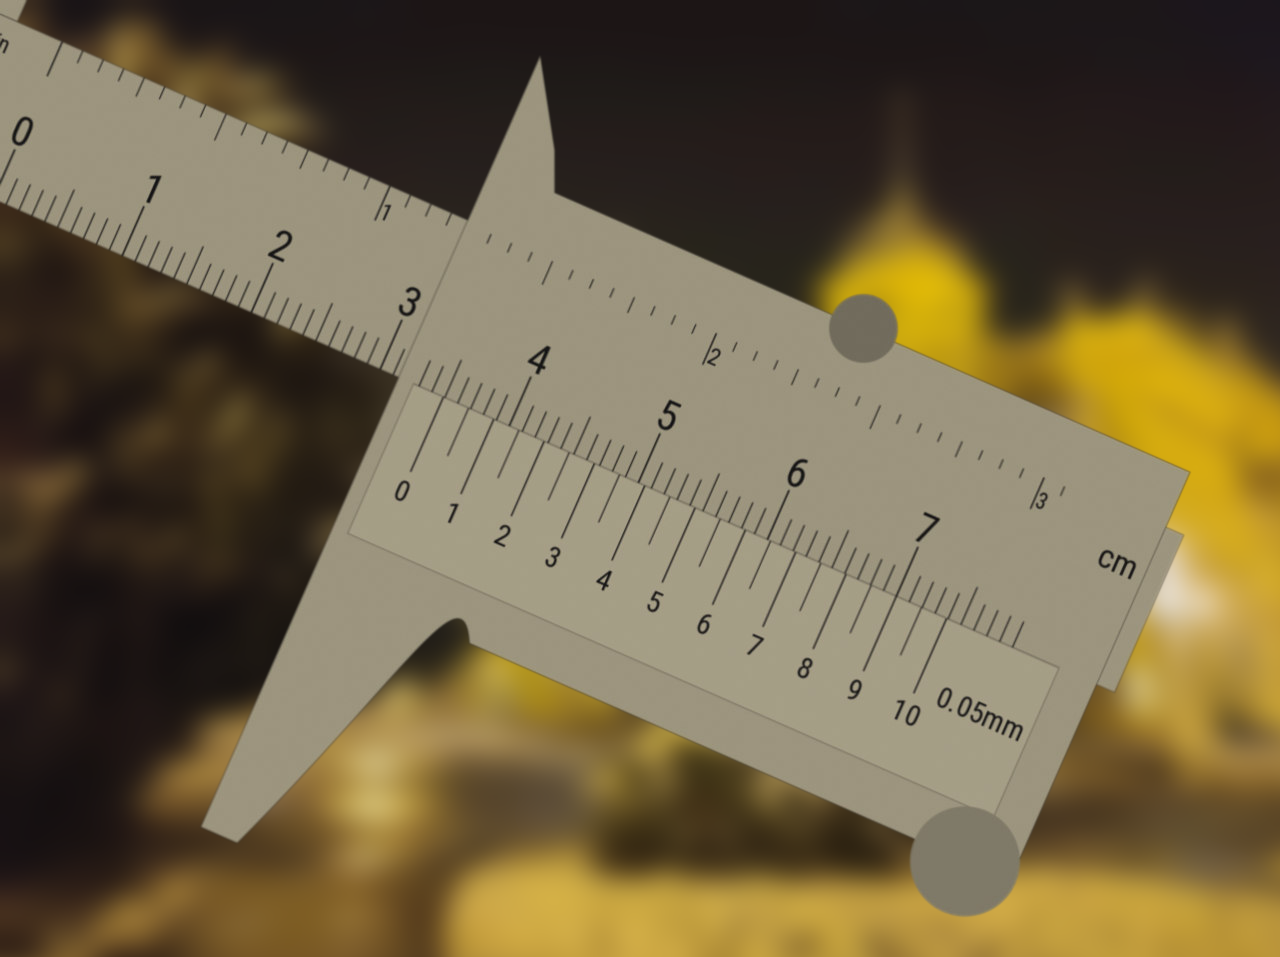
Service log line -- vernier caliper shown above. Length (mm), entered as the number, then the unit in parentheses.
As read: 34.9 (mm)
